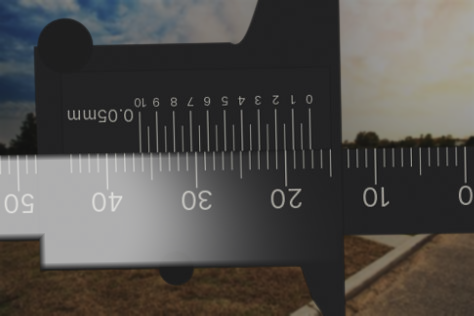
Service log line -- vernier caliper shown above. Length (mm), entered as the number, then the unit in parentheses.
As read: 17.2 (mm)
